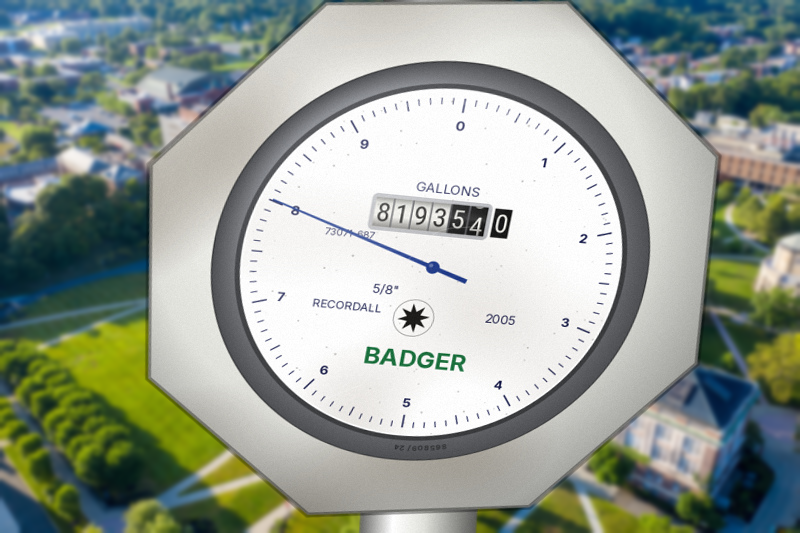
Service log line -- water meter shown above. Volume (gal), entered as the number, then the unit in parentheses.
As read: 8193538.0 (gal)
